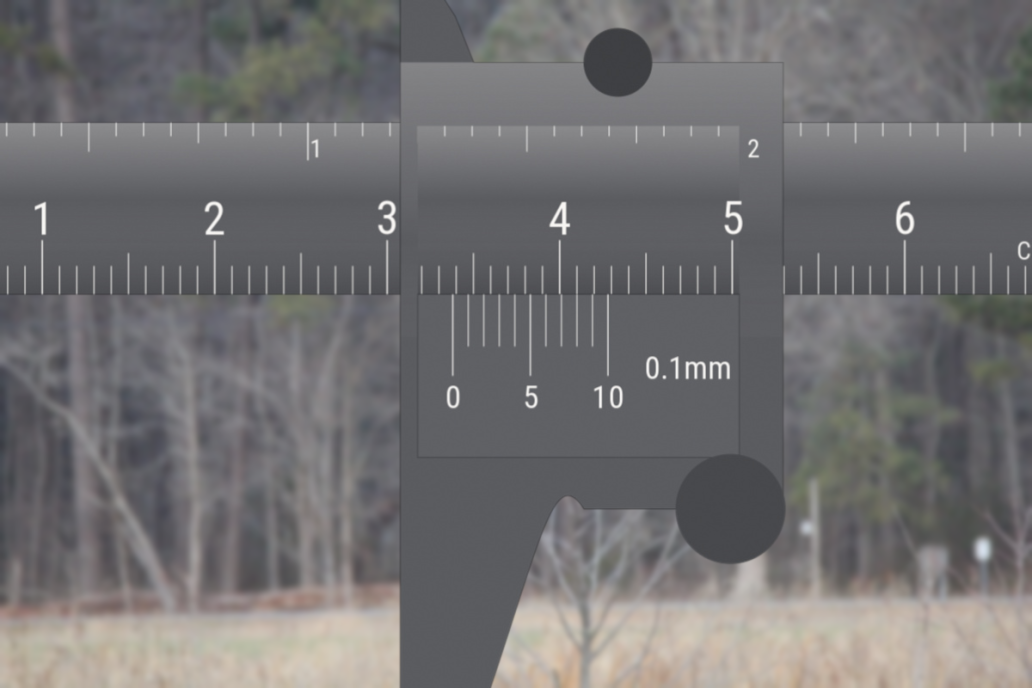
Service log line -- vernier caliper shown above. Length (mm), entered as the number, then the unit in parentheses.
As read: 33.8 (mm)
